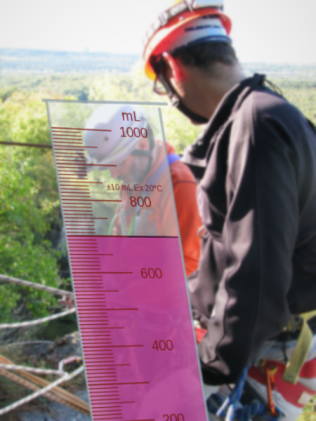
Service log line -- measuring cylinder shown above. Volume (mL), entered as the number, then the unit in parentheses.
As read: 700 (mL)
